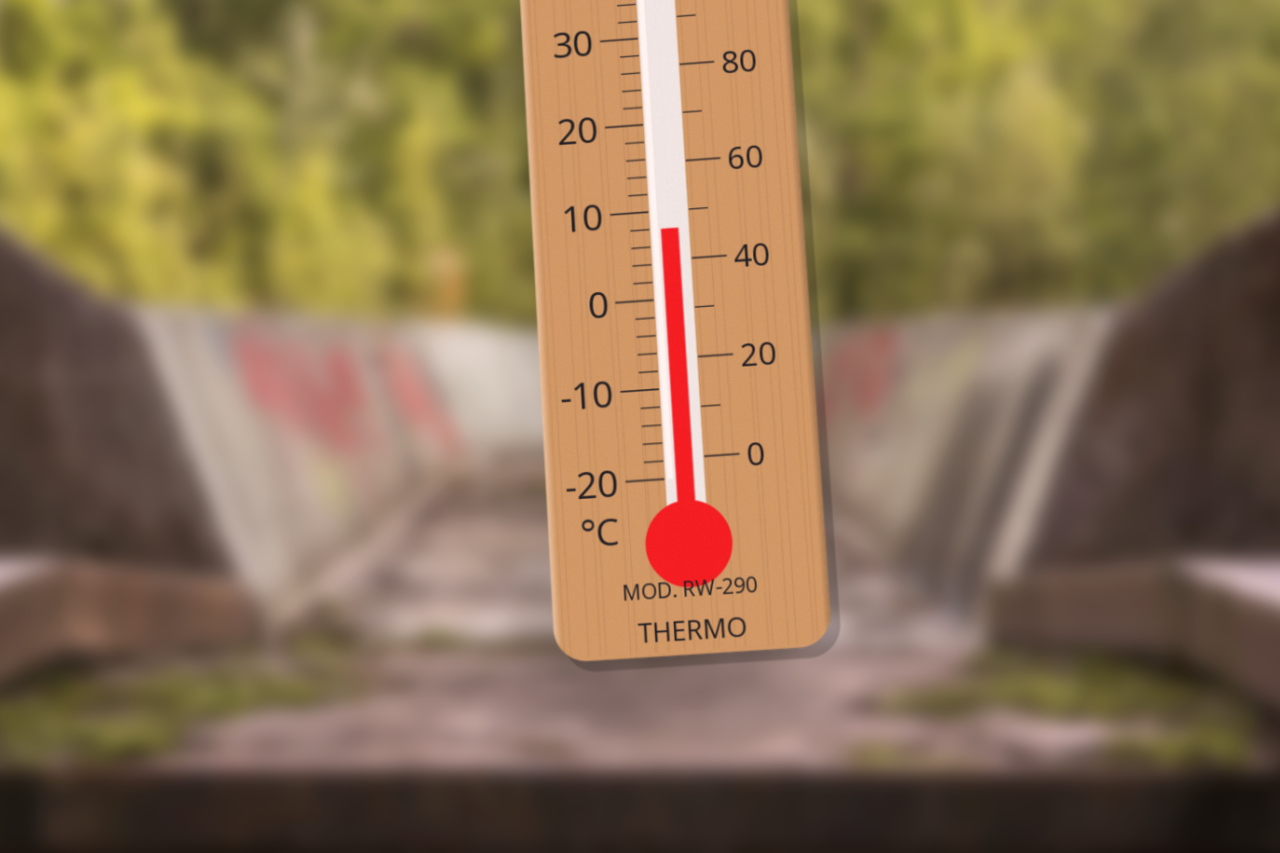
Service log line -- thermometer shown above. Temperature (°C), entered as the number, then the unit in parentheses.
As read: 8 (°C)
